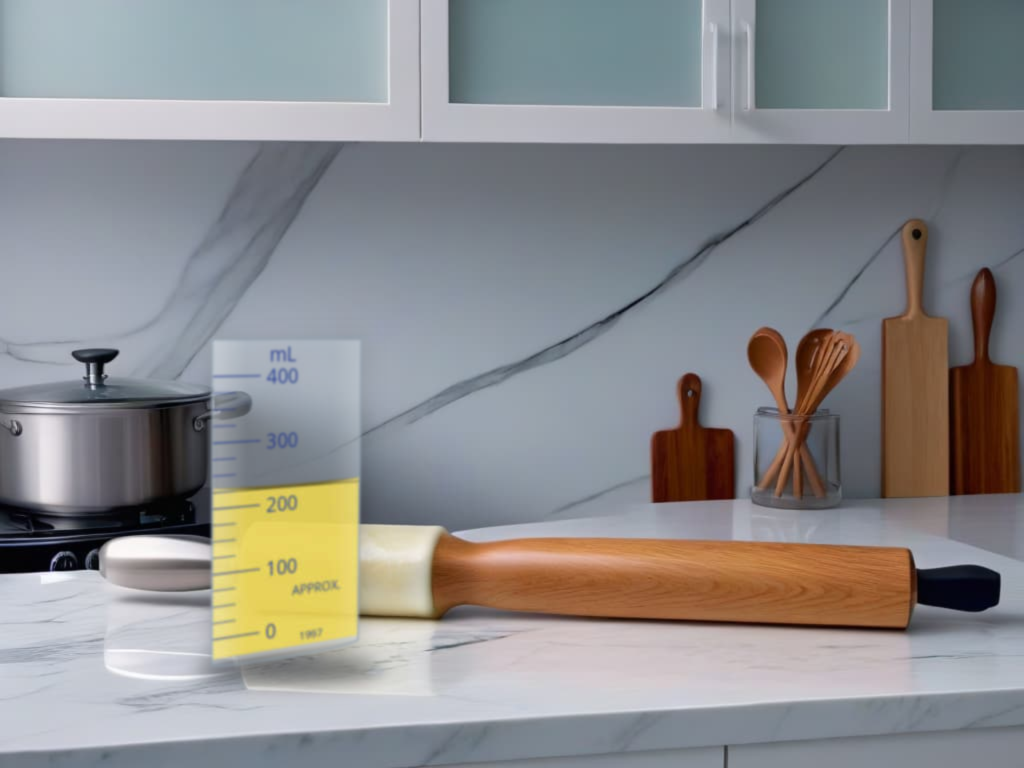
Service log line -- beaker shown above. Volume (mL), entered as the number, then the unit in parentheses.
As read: 225 (mL)
